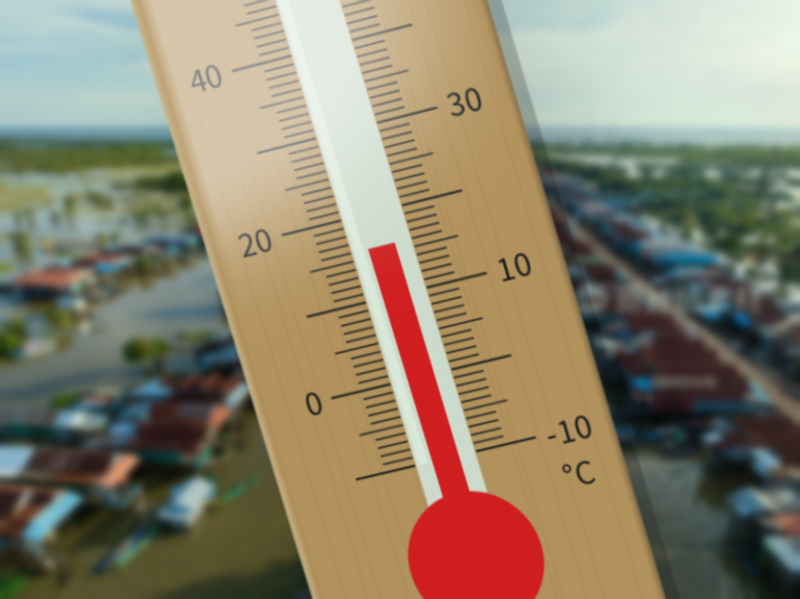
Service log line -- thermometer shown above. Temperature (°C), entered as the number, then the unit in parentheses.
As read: 16 (°C)
